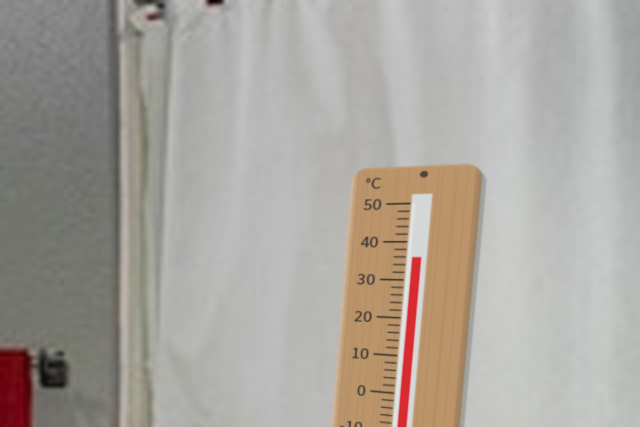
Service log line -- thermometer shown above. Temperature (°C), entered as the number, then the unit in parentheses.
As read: 36 (°C)
